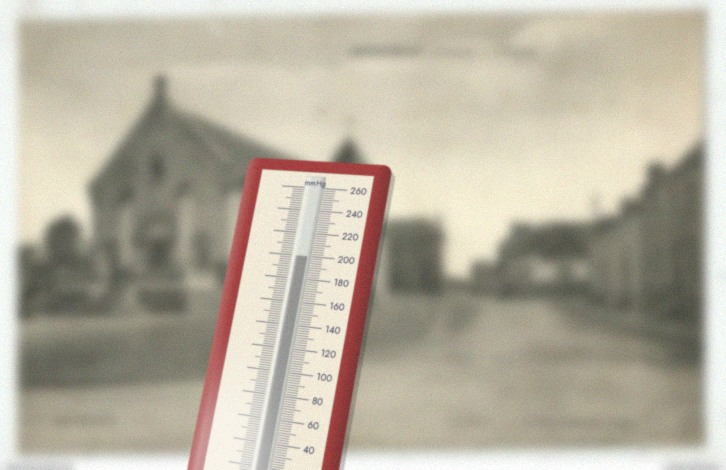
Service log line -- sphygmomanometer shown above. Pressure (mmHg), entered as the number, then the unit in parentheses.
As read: 200 (mmHg)
